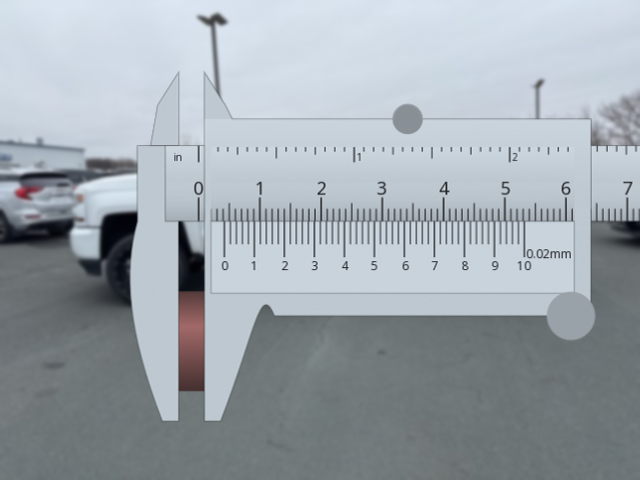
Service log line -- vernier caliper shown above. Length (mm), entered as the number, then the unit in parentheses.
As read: 4.2 (mm)
